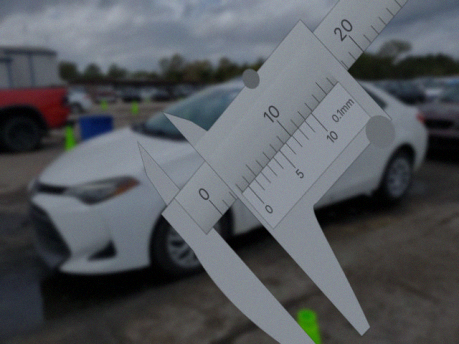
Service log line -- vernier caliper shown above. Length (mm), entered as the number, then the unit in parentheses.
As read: 3.8 (mm)
